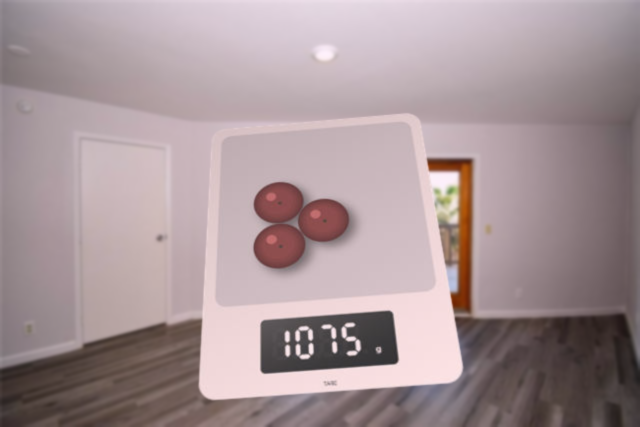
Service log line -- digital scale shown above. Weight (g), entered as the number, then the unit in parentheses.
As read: 1075 (g)
